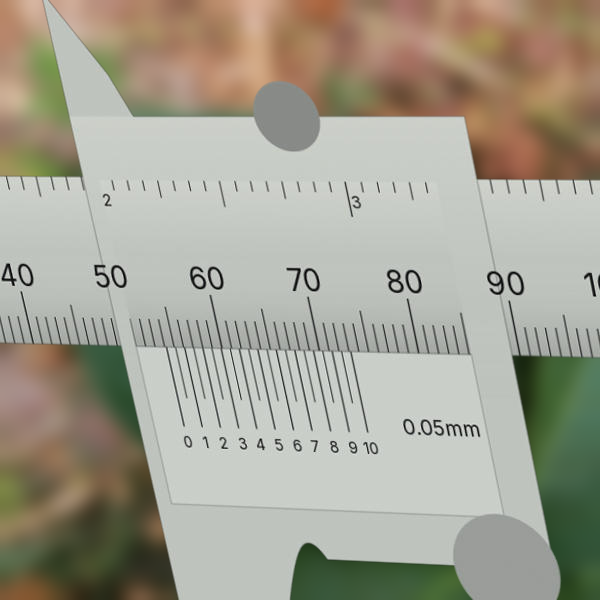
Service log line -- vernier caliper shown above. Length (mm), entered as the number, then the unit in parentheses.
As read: 54.2 (mm)
